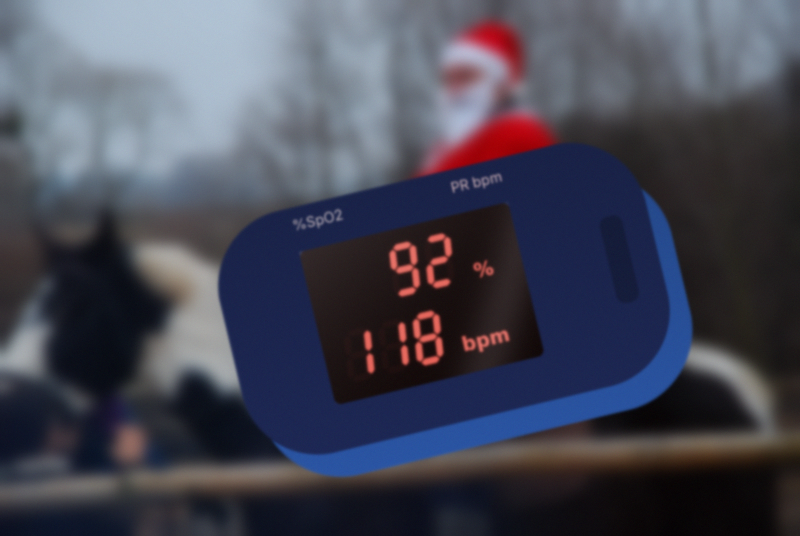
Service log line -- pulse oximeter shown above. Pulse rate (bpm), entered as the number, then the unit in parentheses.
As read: 118 (bpm)
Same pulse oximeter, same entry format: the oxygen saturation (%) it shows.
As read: 92 (%)
